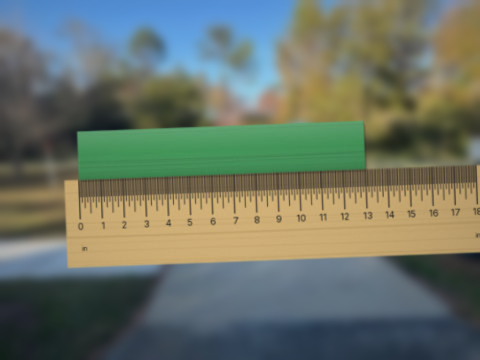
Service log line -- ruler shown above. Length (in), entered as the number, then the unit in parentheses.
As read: 13 (in)
